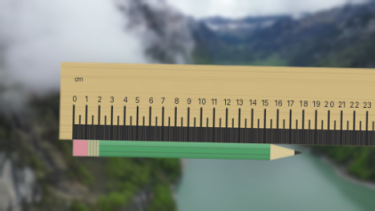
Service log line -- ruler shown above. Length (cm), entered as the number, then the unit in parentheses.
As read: 18 (cm)
